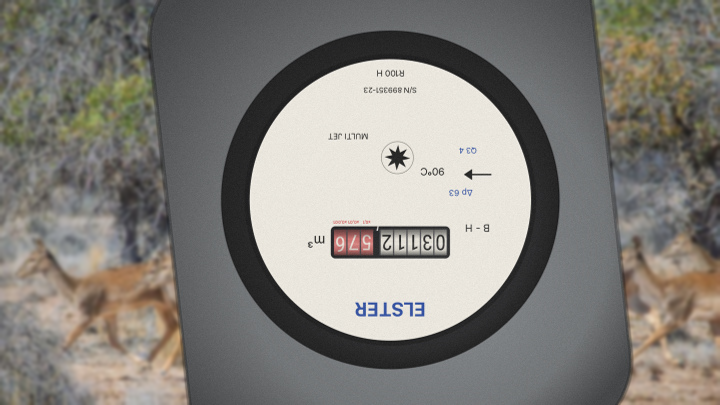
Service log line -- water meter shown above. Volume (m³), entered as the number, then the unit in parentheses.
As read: 3112.576 (m³)
